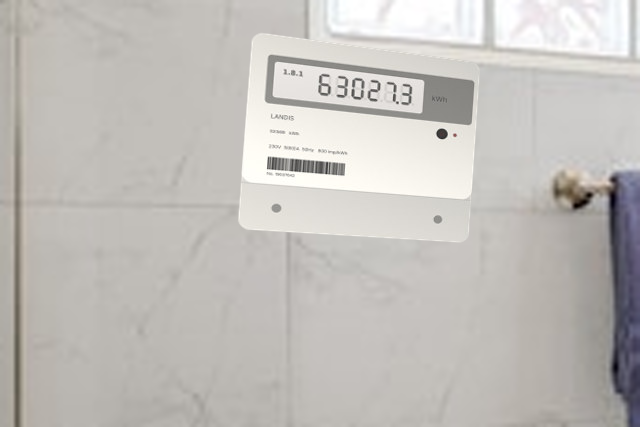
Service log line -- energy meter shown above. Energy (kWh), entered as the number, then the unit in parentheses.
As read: 63027.3 (kWh)
